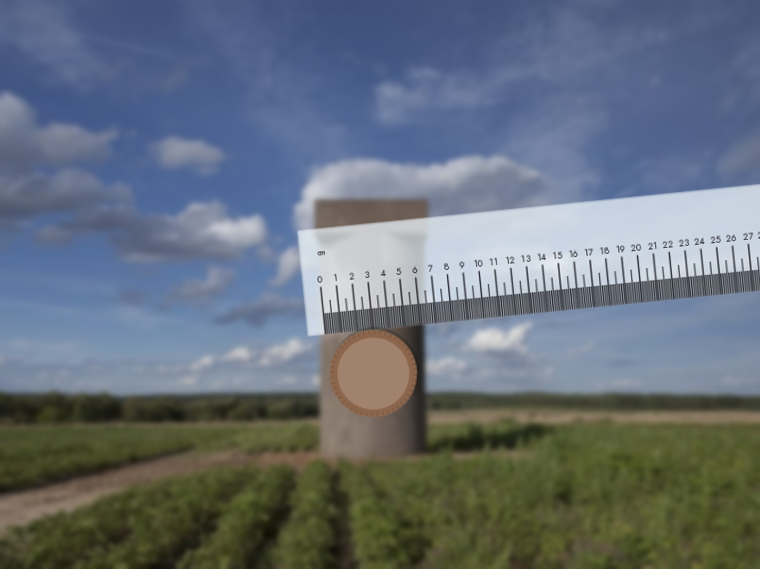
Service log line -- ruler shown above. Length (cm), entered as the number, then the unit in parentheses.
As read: 5.5 (cm)
